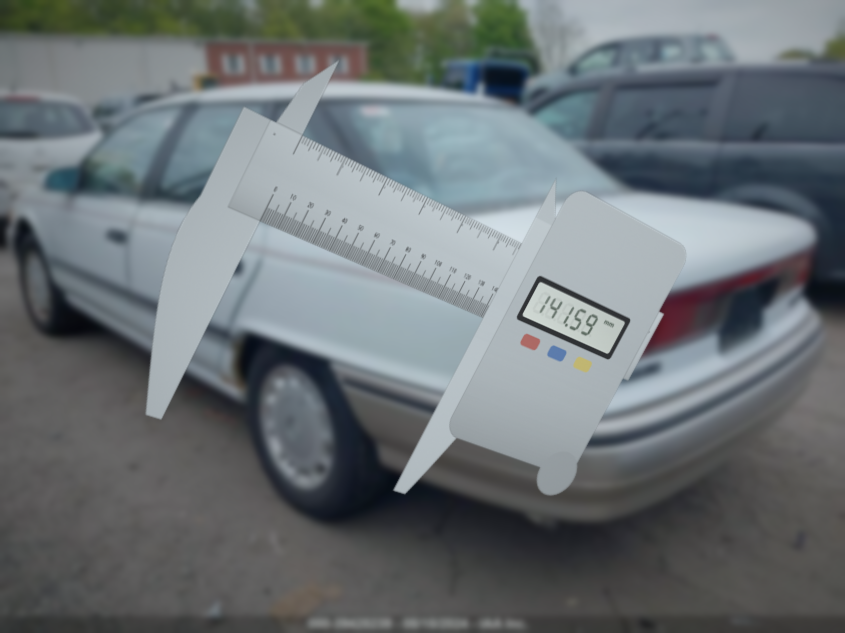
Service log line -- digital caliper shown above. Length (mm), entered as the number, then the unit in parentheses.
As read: 141.59 (mm)
